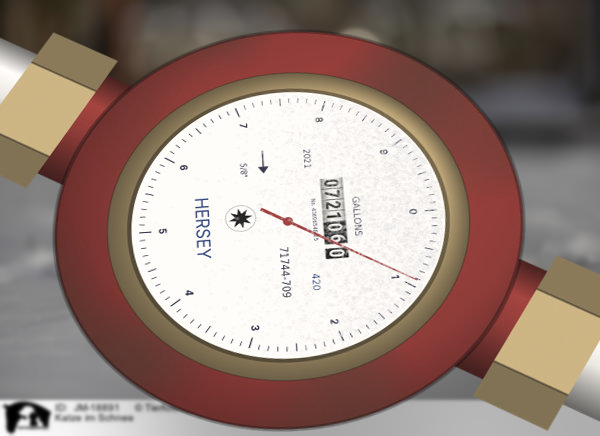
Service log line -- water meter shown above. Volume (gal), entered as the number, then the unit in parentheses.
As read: 721060.9 (gal)
